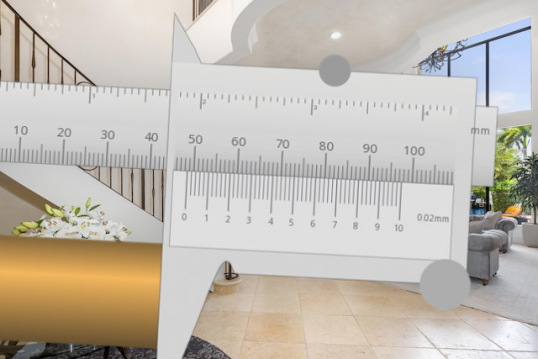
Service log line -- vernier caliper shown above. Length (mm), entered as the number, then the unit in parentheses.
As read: 48.5 (mm)
